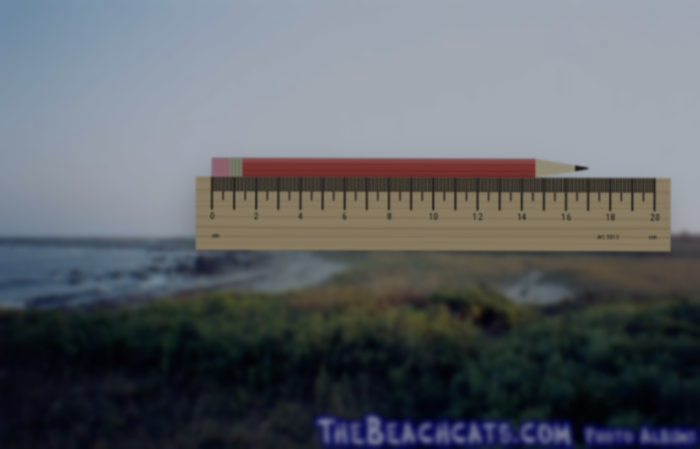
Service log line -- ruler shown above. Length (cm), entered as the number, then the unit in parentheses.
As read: 17 (cm)
